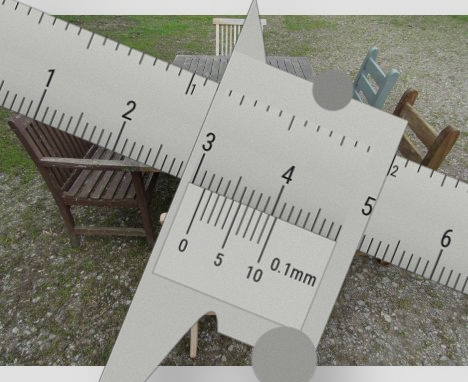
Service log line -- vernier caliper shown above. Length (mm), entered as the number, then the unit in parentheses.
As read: 31.6 (mm)
